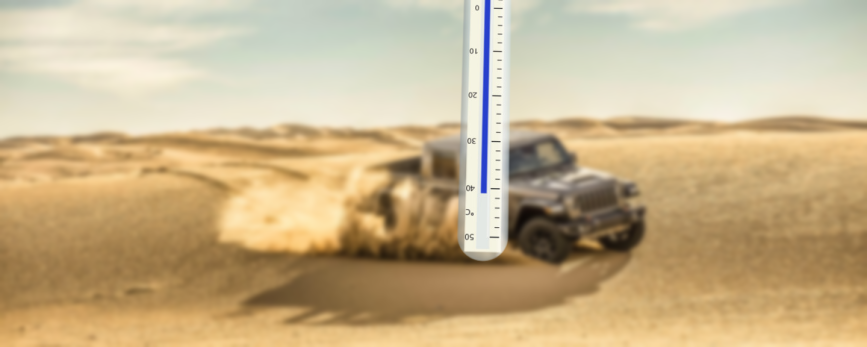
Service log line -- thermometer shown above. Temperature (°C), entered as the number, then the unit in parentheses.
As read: 41 (°C)
